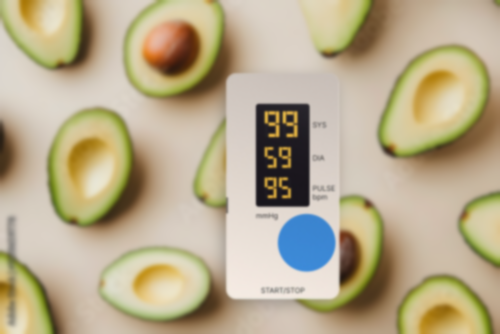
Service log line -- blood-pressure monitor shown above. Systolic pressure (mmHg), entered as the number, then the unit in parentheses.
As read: 99 (mmHg)
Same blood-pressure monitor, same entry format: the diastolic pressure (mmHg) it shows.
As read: 59 (mmHg)
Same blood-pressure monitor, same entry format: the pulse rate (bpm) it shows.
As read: 95 (bpm)
